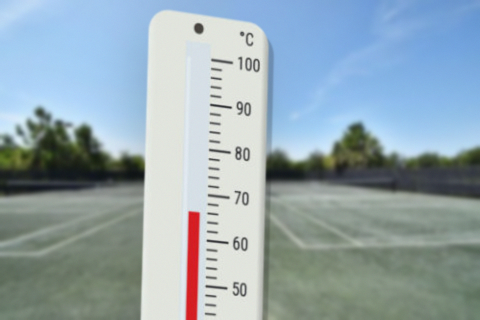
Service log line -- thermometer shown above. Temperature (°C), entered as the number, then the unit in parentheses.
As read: 66 (°C)
